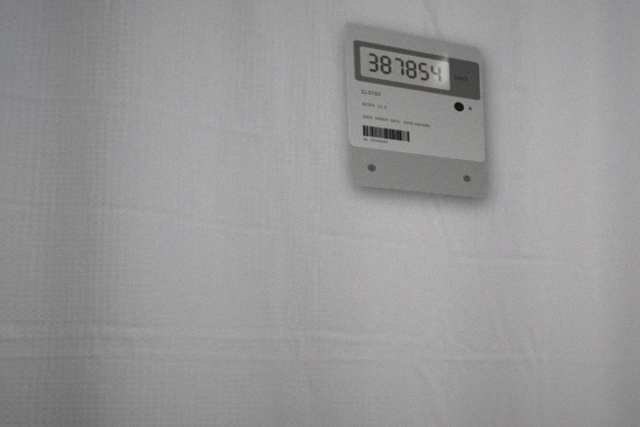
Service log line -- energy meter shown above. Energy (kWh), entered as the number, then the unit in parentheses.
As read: 387854 (kWh)
